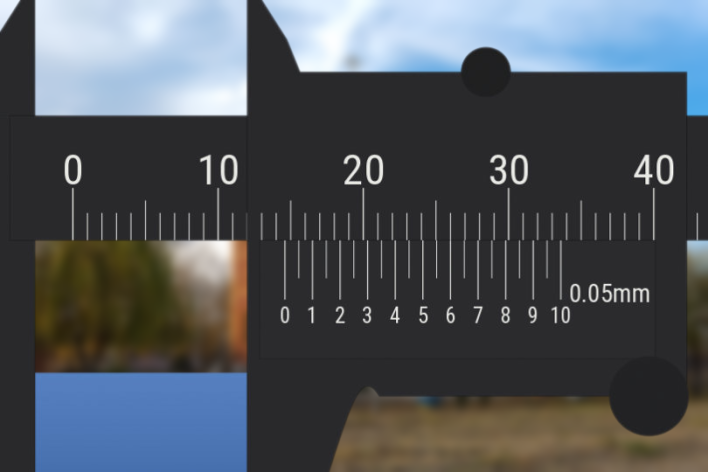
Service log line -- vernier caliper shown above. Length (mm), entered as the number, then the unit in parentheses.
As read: 14.6 (mm)
